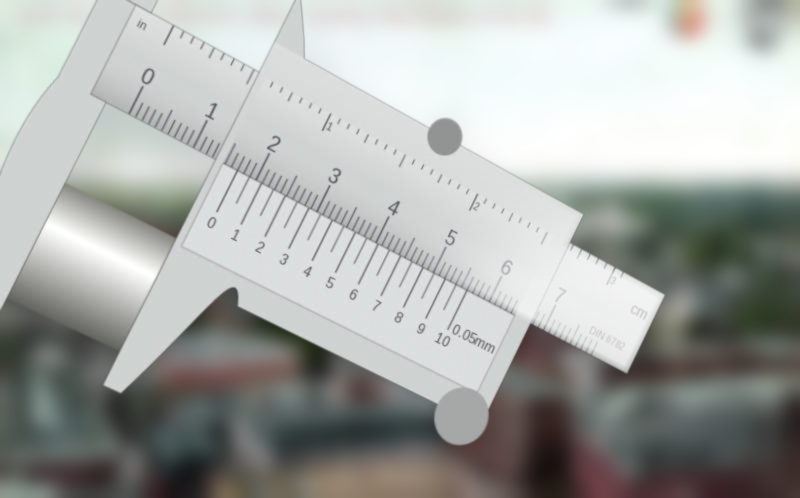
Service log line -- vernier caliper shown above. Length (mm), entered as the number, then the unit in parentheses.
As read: 17.0 (mm)
